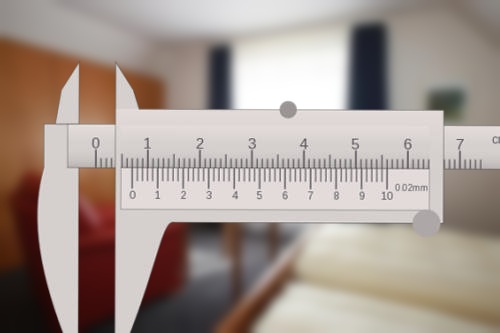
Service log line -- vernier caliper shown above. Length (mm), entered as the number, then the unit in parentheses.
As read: 7.0 (mm)
